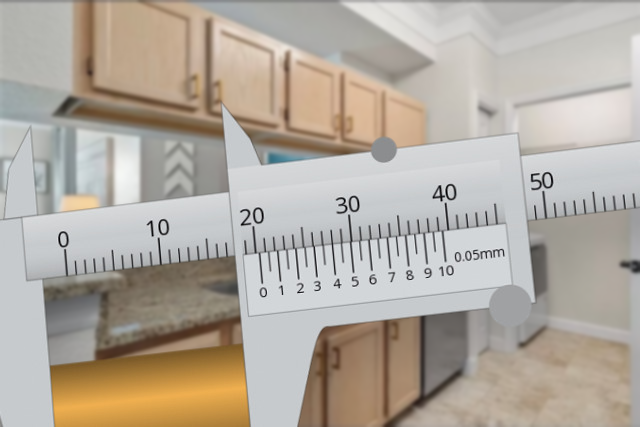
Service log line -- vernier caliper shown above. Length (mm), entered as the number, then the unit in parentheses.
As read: 20.4 (mm)
